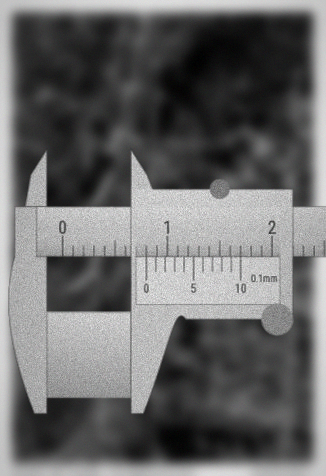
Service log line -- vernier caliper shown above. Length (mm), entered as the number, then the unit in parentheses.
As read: 8.0 (mm)
